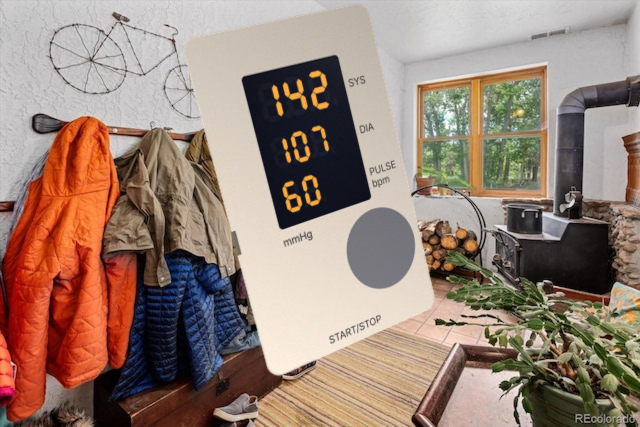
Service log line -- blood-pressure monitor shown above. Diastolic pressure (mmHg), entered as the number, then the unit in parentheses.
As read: 107 (mmHg)
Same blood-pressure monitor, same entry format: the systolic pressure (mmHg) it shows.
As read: 142 (mmHg)
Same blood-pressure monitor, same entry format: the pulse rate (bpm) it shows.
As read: 60 (bpm)
